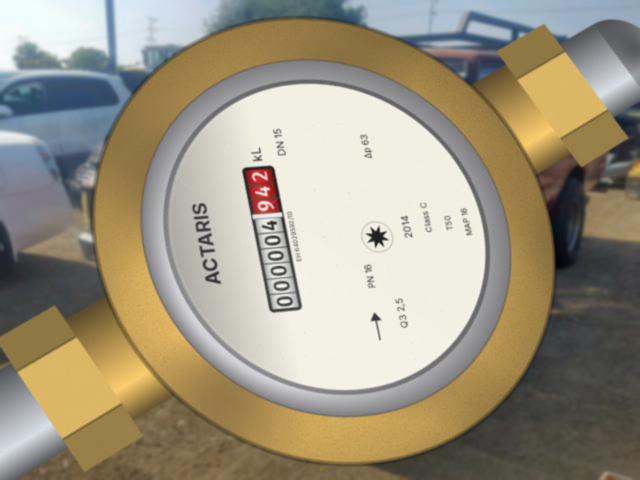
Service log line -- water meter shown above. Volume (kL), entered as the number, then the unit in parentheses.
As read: 4.942 (kL)
